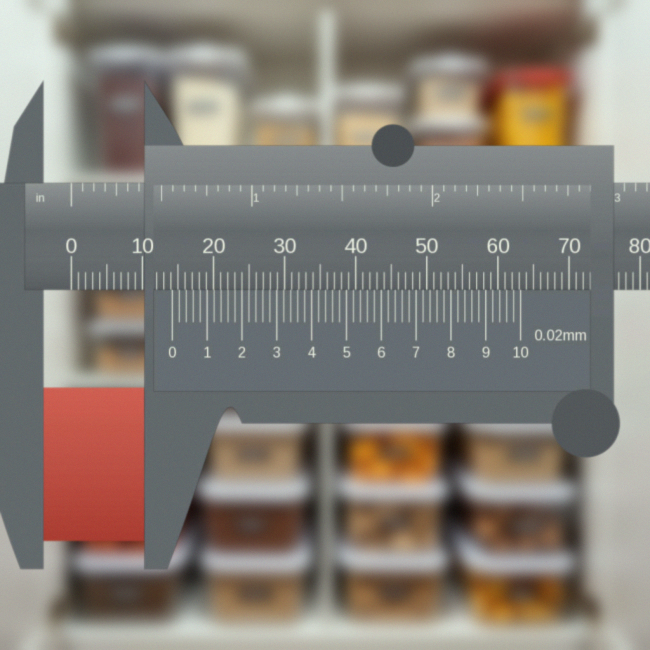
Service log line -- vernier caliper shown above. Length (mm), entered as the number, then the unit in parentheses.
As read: 14.2 (mm)
